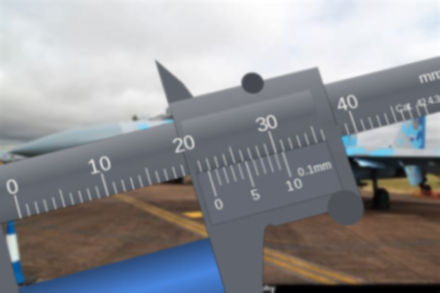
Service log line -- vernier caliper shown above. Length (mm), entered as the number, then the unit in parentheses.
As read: 21.8 (mm)
